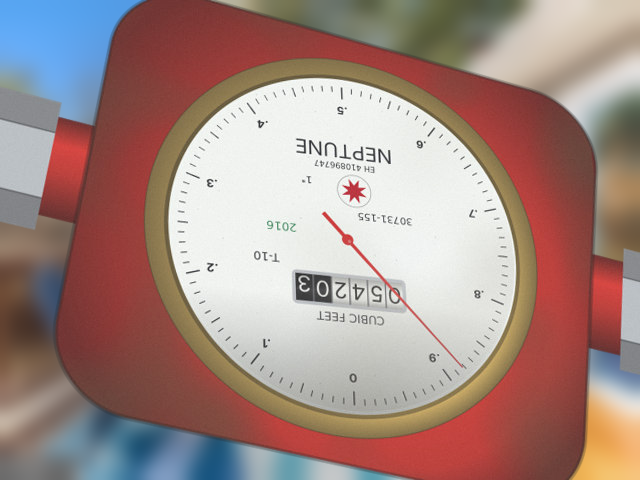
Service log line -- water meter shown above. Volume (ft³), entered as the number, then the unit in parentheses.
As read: 54202.88 (ft³)
